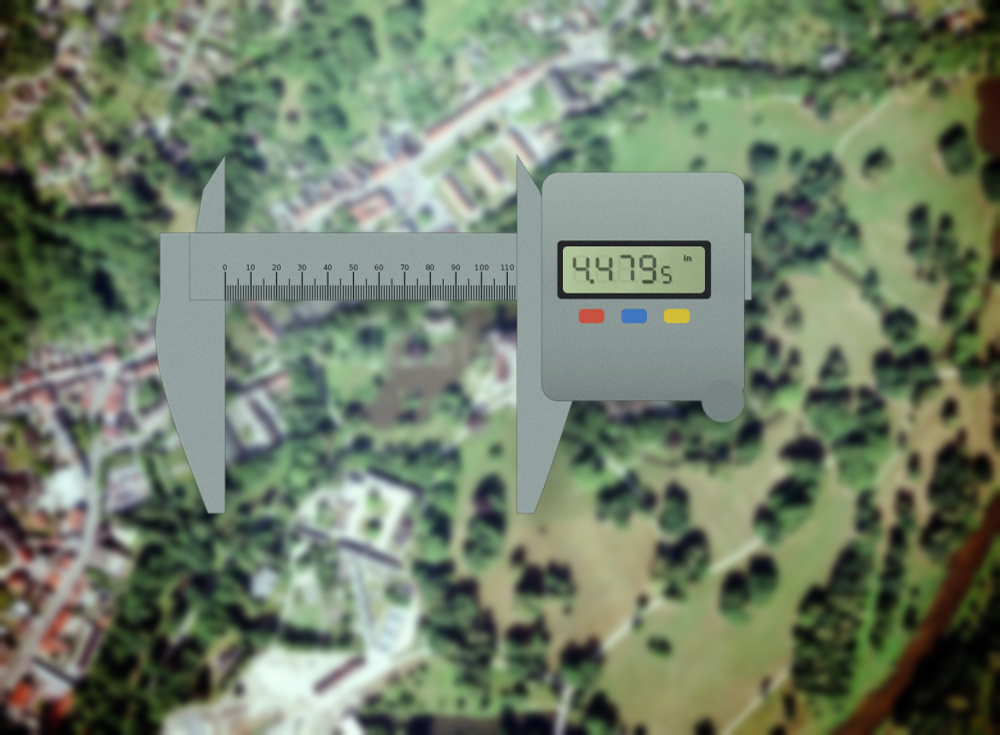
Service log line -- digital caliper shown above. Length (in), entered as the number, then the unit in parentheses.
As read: 4.4795 (in)
